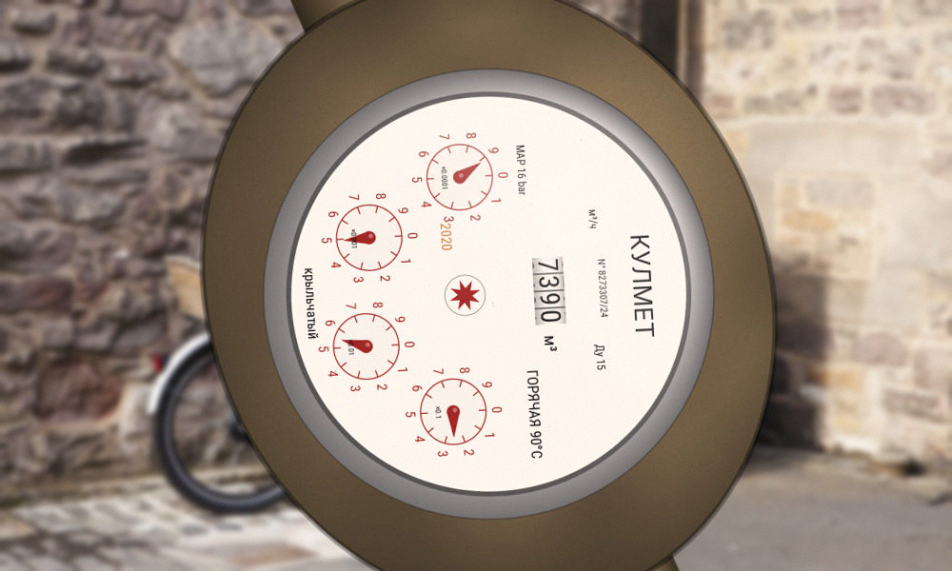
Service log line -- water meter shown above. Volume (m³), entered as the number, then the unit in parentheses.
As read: 7390.2549 (m³)
